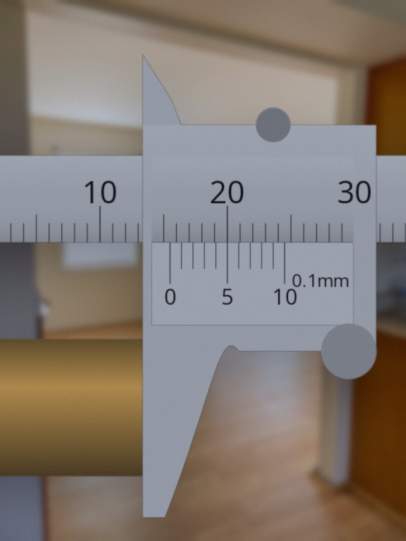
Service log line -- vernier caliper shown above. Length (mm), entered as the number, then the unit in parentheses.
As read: 15.5 (mm)
